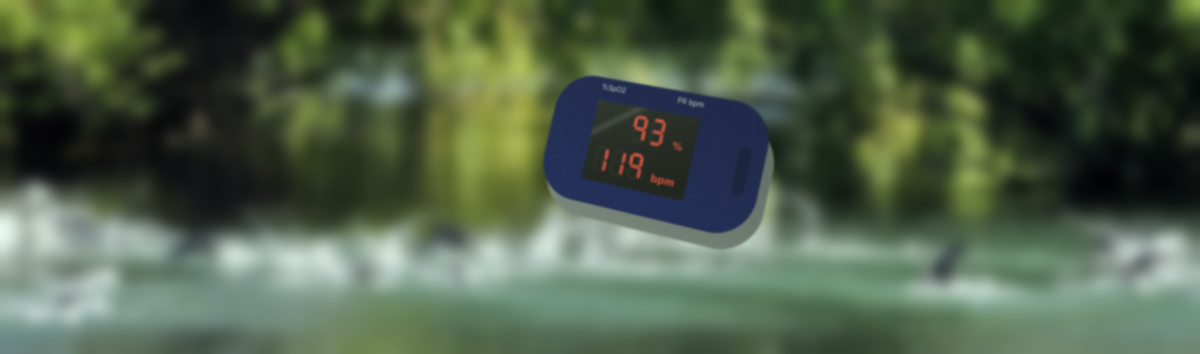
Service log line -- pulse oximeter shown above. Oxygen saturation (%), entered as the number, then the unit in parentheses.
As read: 93 (%)
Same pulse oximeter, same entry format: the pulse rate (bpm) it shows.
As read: 119 (bpm)
